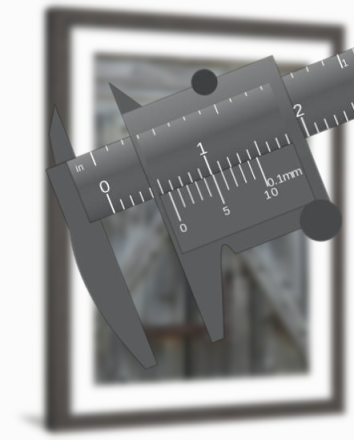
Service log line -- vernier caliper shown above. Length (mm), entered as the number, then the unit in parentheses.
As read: 5.6 (mm)
